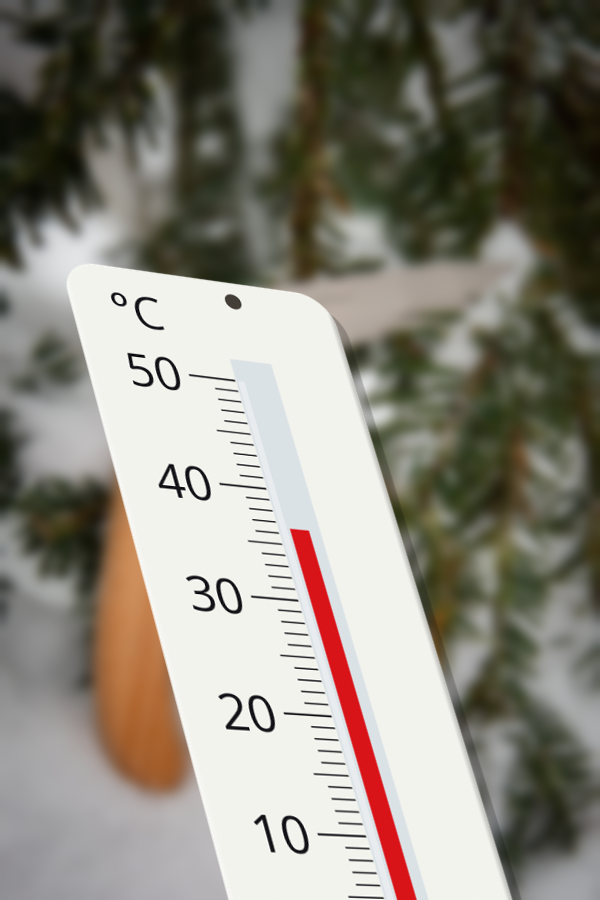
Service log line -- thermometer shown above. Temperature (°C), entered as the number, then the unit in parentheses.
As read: 36.5 (°C)
